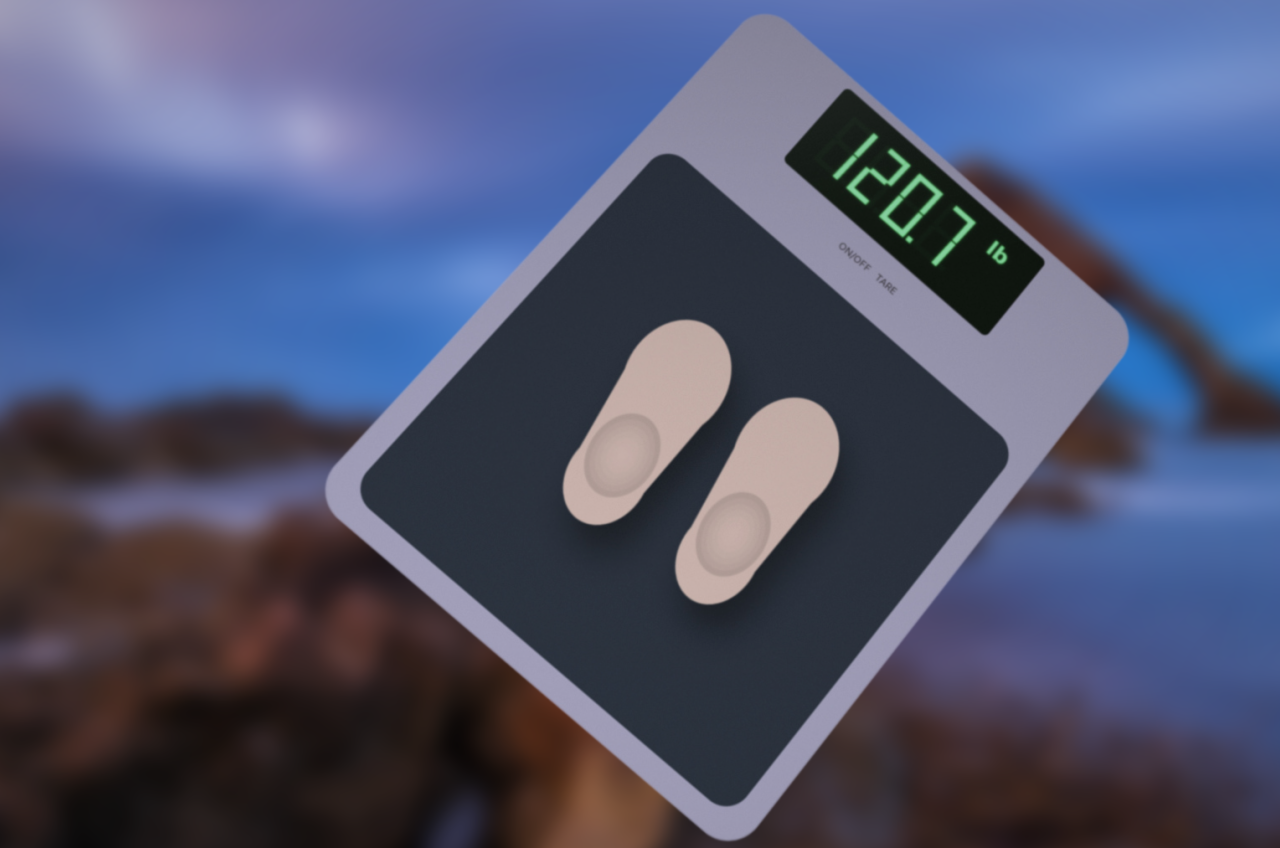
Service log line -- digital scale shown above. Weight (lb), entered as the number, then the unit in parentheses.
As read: 120.7 (lb)
